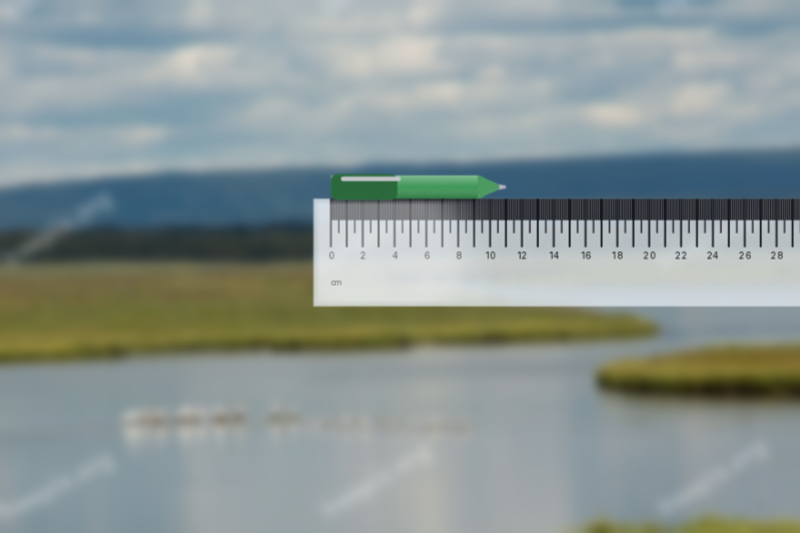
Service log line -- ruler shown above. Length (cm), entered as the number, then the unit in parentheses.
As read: 11 (cm)
